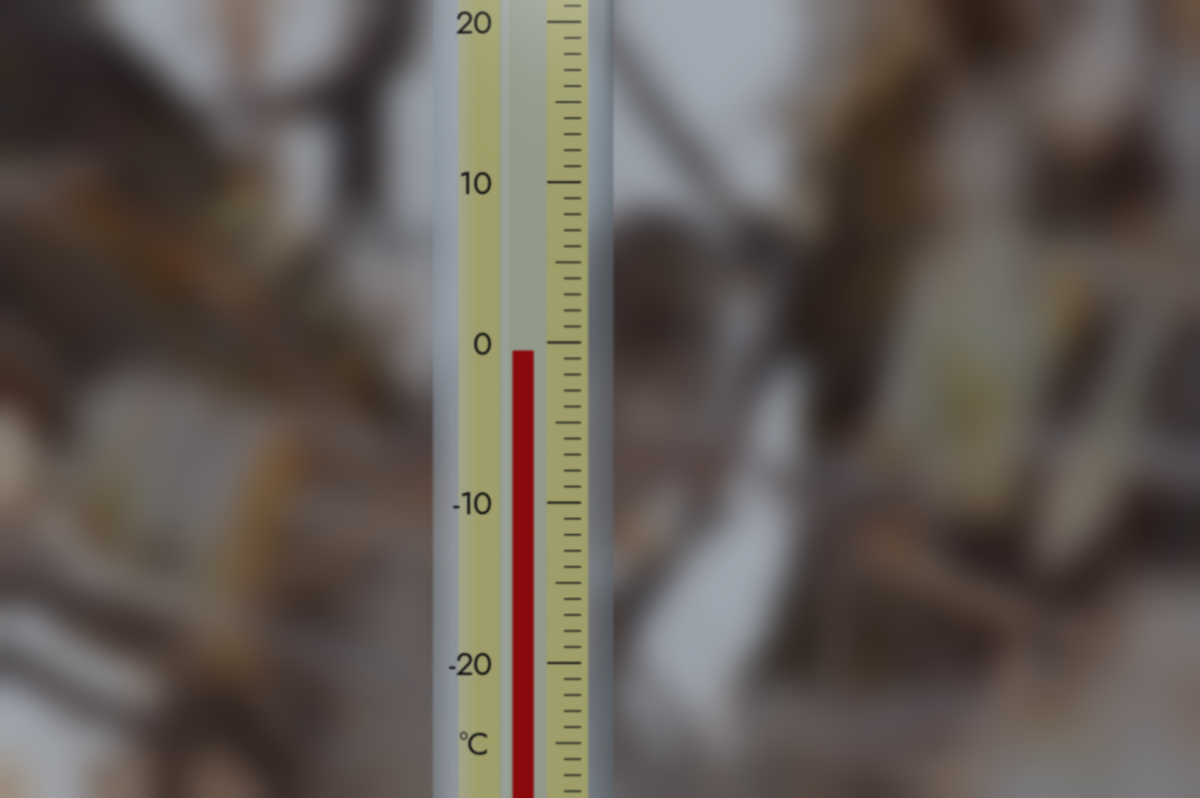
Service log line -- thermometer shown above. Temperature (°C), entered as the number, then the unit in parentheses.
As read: -0.5 (°C)
